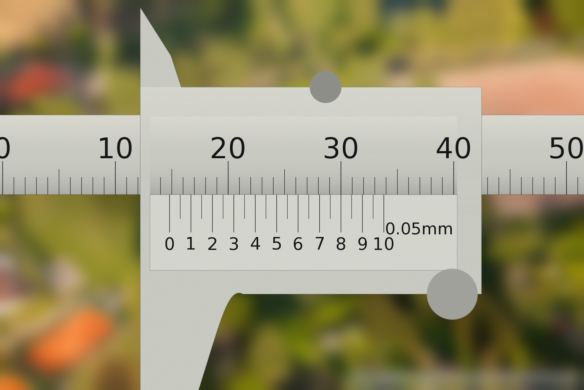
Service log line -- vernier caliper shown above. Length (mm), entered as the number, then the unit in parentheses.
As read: 14.8 (mm)
